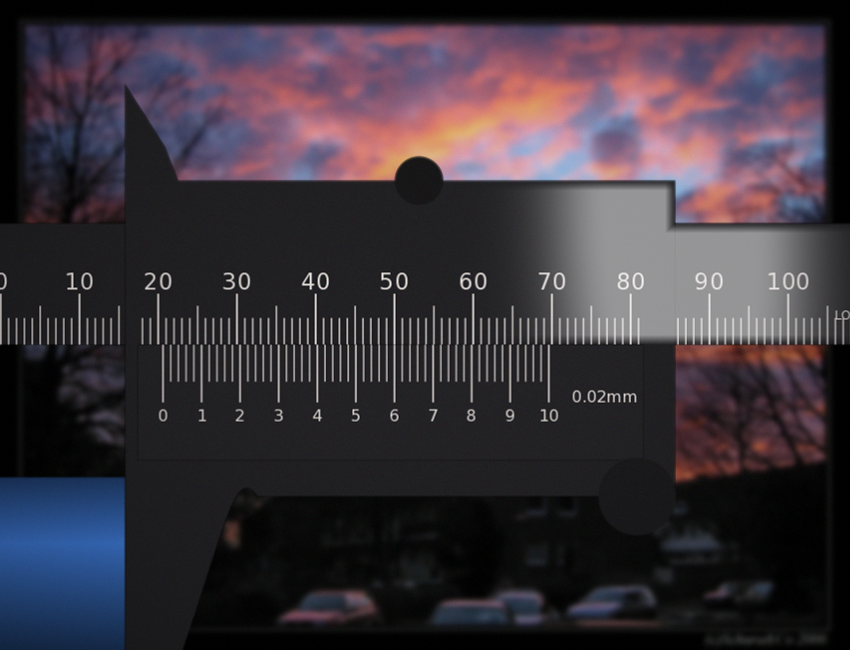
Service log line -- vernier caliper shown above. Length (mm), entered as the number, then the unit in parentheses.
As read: 20.6 (mm)
